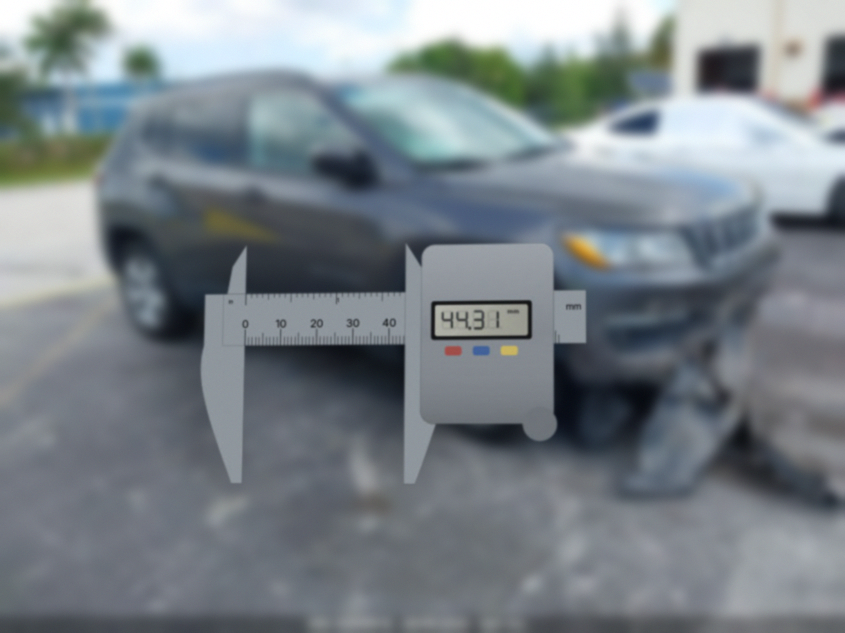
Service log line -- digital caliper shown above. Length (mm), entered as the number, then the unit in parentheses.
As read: 44.31 (mm)
